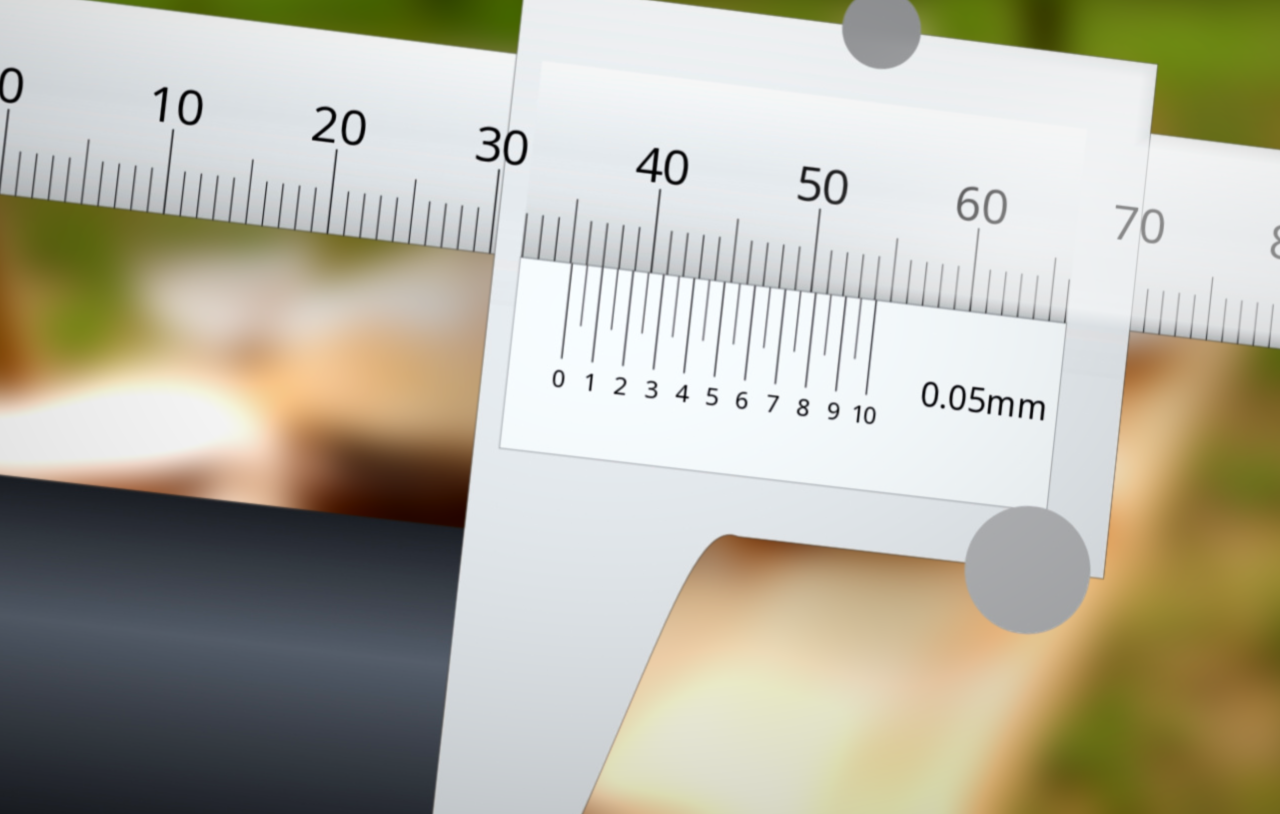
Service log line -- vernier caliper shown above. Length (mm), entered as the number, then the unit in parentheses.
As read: 35.1 (mm)
